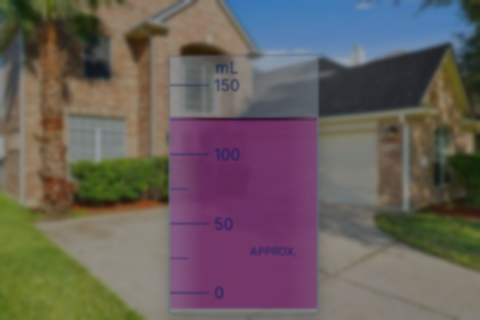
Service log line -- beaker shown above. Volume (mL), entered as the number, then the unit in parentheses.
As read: 125 (mL)
